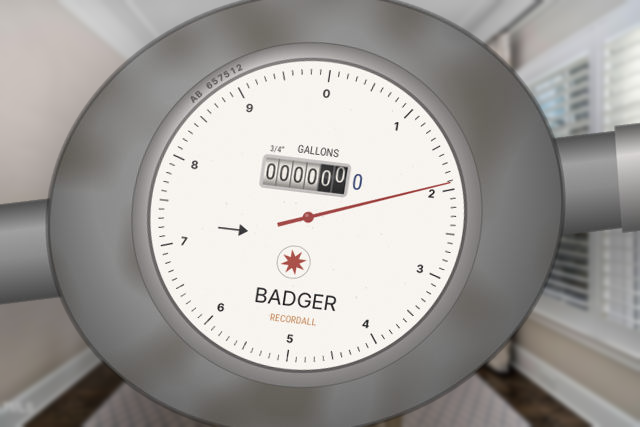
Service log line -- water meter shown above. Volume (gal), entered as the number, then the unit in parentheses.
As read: 1.9 (gal)
